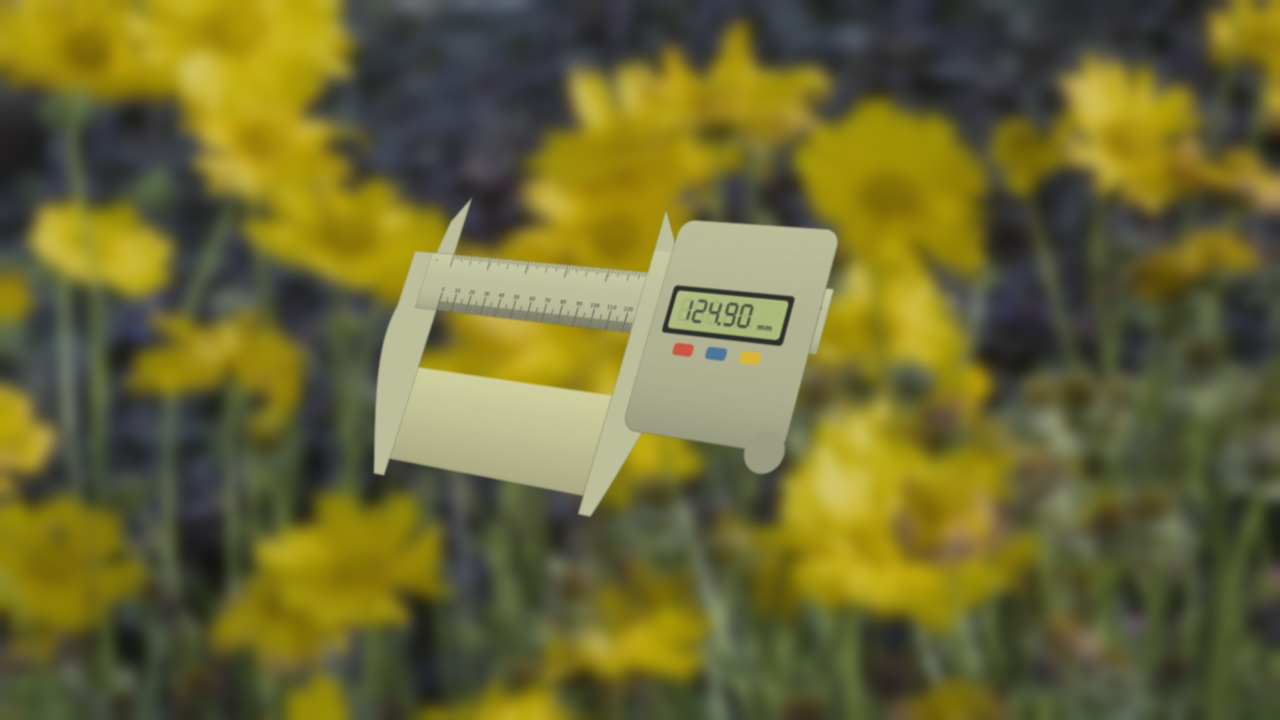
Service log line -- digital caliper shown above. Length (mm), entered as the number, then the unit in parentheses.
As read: 124.90 (mm)
